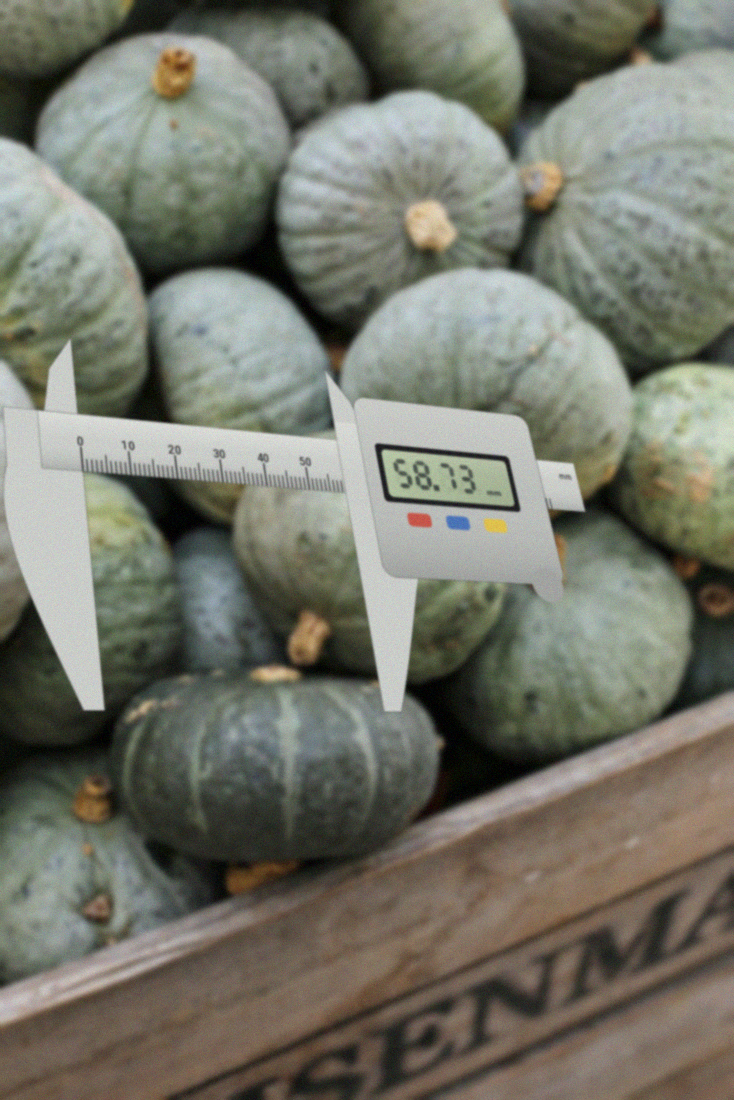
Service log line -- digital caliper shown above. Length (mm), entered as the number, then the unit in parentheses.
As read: 58.73 (mm)
